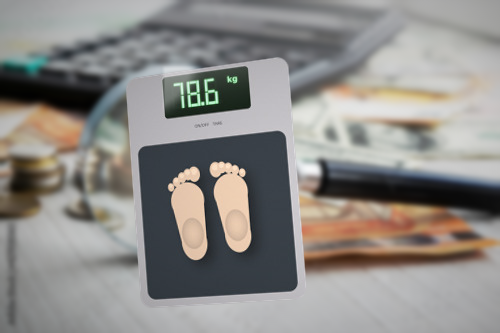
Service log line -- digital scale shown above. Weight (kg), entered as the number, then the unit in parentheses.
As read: 78.6 (kg)
